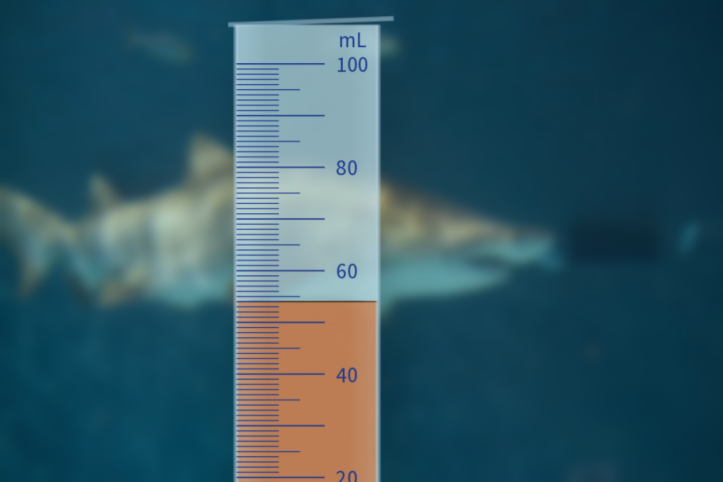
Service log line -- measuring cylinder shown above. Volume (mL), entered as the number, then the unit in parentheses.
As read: 54 (mL)
